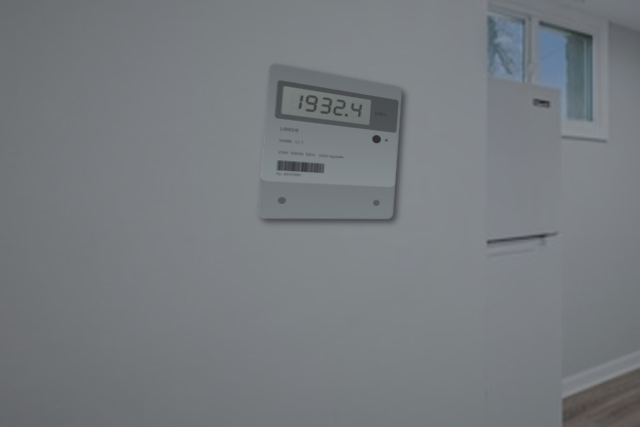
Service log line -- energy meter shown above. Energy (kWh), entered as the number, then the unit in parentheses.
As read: 1932.4 (kWh)
